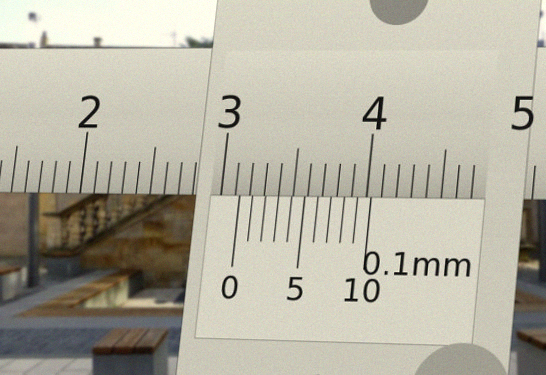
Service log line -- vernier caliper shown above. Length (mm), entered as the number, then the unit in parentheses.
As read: 31.3 (mm)
